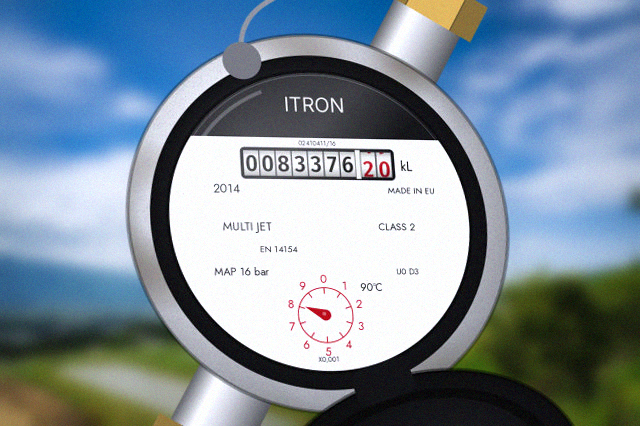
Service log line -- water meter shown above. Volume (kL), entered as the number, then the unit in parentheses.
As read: 83376.198 (kL)
